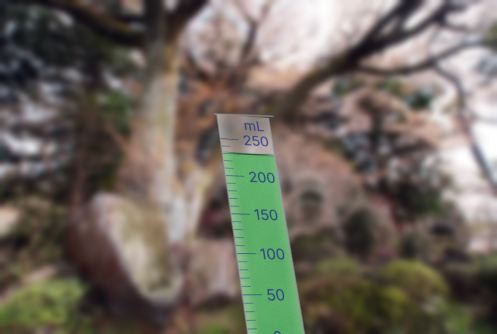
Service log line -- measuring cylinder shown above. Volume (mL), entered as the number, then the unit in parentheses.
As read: 230 (mL)
